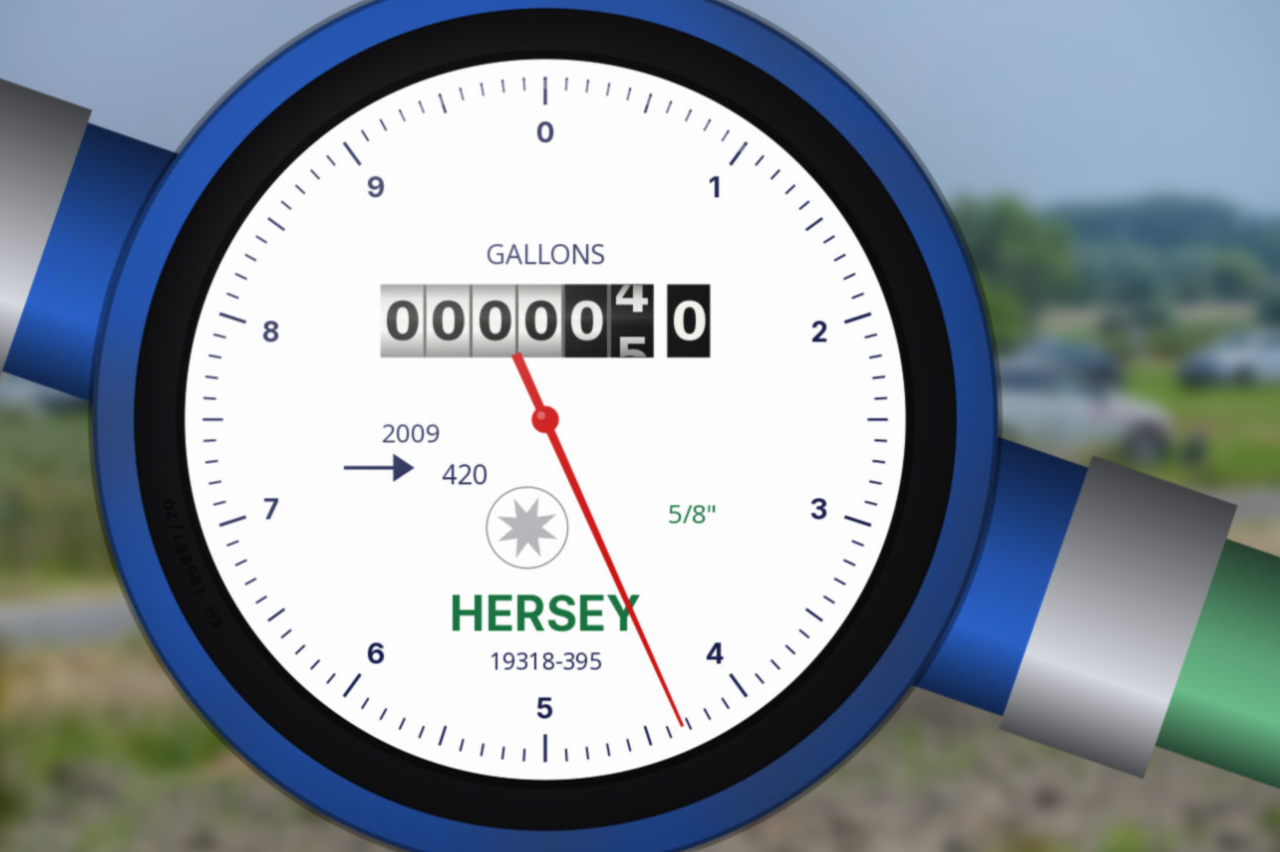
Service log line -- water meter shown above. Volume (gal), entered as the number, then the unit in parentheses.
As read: 44.3 (gal)
